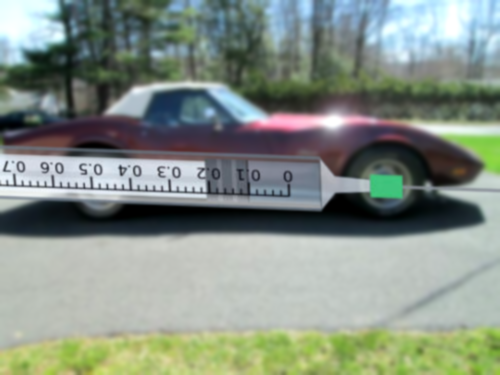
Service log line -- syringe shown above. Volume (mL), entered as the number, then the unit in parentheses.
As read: 0.1 (mL)
